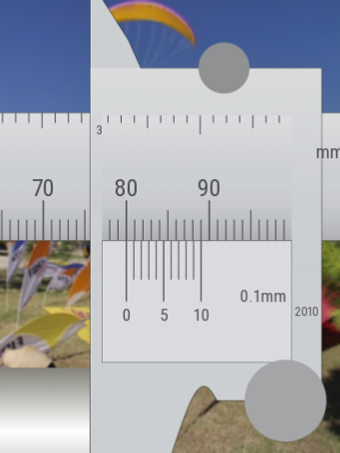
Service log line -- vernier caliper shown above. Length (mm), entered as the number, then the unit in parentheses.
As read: 80.0 (mm)
